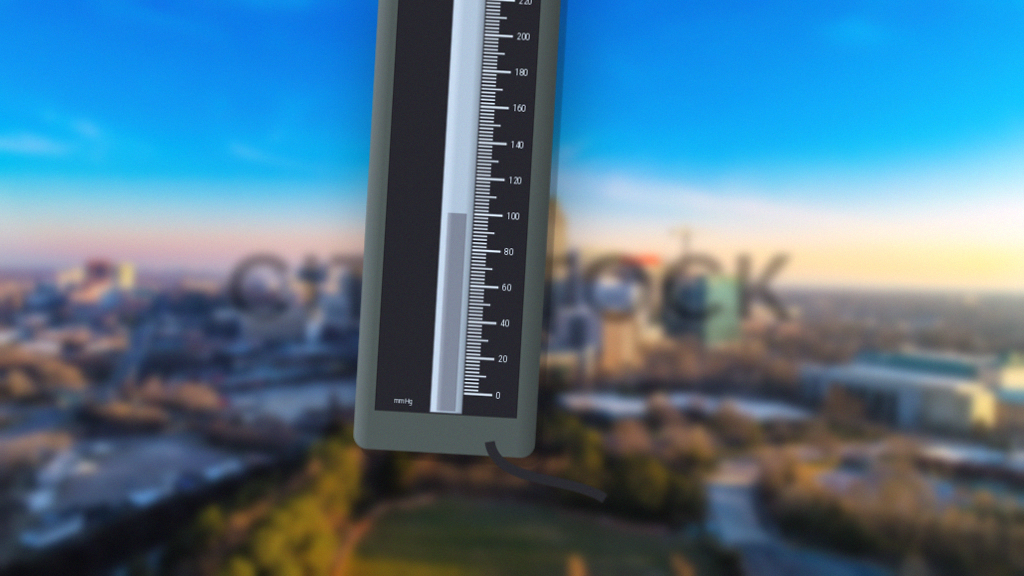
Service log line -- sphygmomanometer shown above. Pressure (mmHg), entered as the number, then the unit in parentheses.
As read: 100 (mmHg)
